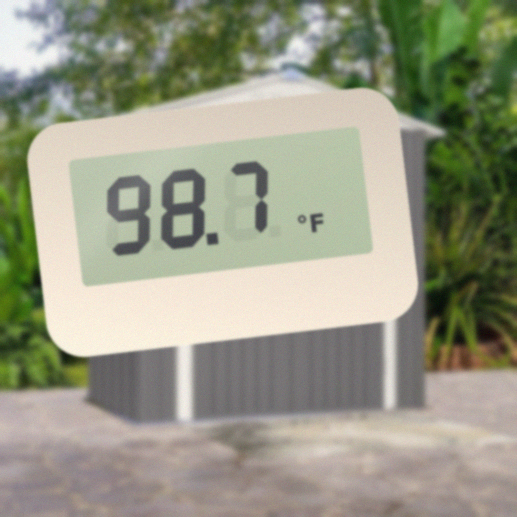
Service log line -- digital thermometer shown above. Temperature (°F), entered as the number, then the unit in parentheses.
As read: 98.7 (°F)
